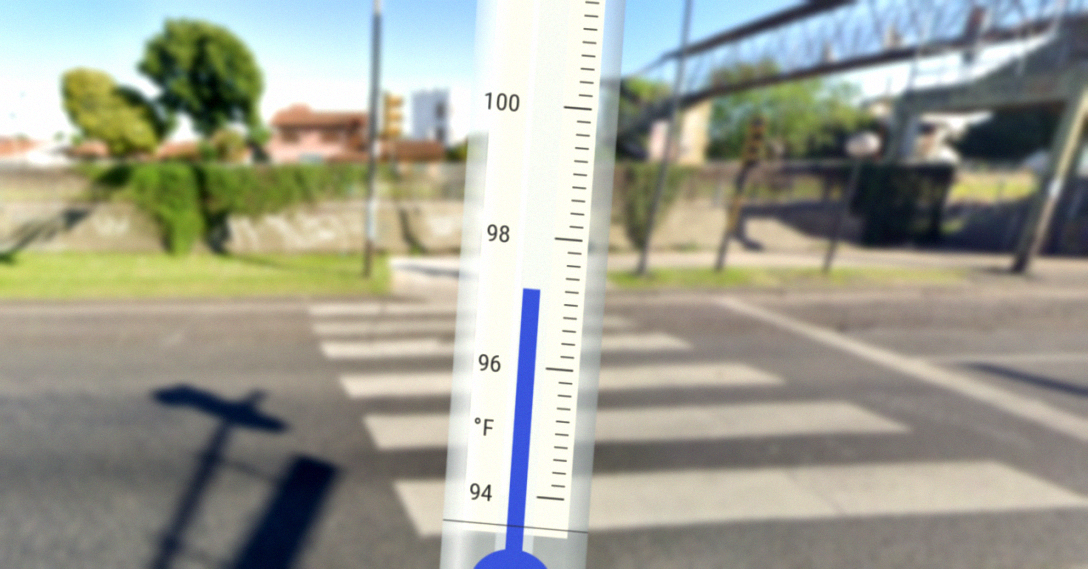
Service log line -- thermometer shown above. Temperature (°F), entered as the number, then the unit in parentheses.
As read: 97.2 (°F)
